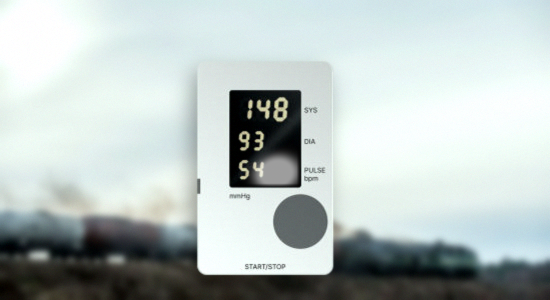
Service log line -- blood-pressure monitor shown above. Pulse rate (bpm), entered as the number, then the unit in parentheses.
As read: 54 (bpm)
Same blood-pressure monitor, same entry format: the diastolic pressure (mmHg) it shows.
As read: 93 (mmHg)
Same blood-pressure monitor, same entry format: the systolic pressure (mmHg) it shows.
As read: 148 (mmHg)
